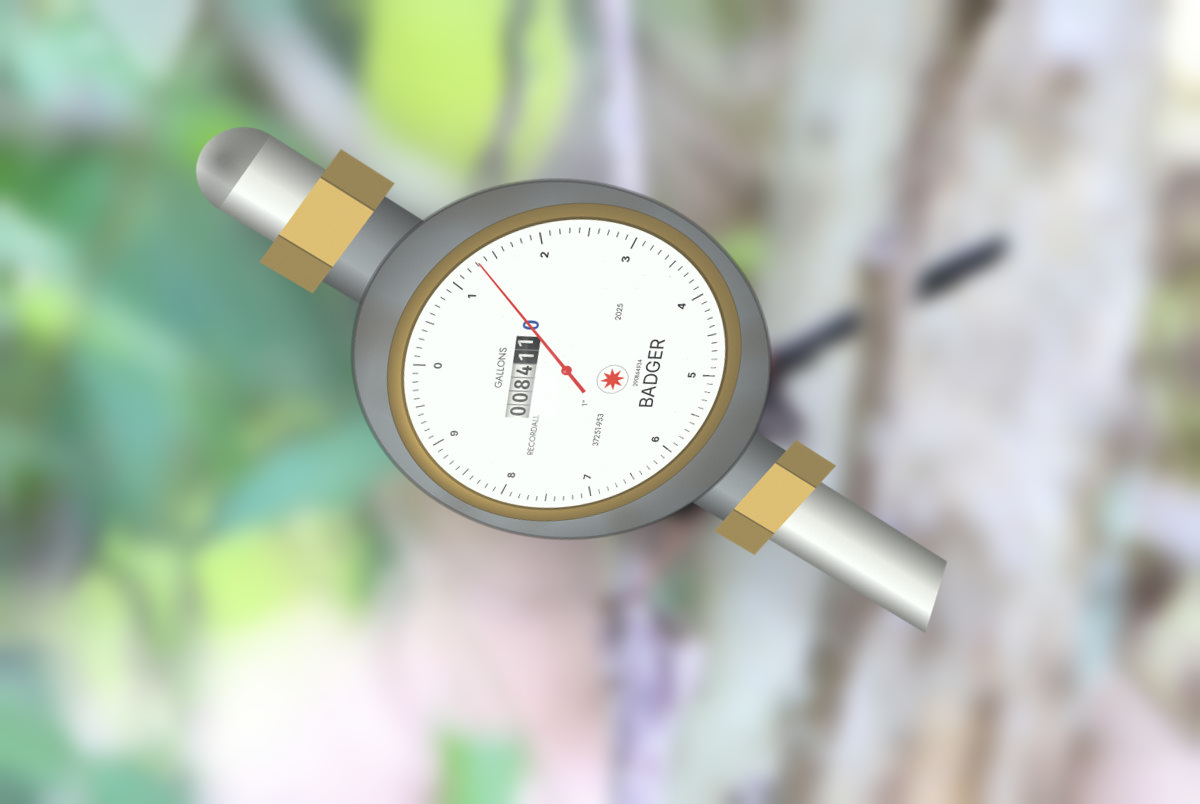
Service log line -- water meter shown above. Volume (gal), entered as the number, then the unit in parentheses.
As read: 84111.3 (gal)
